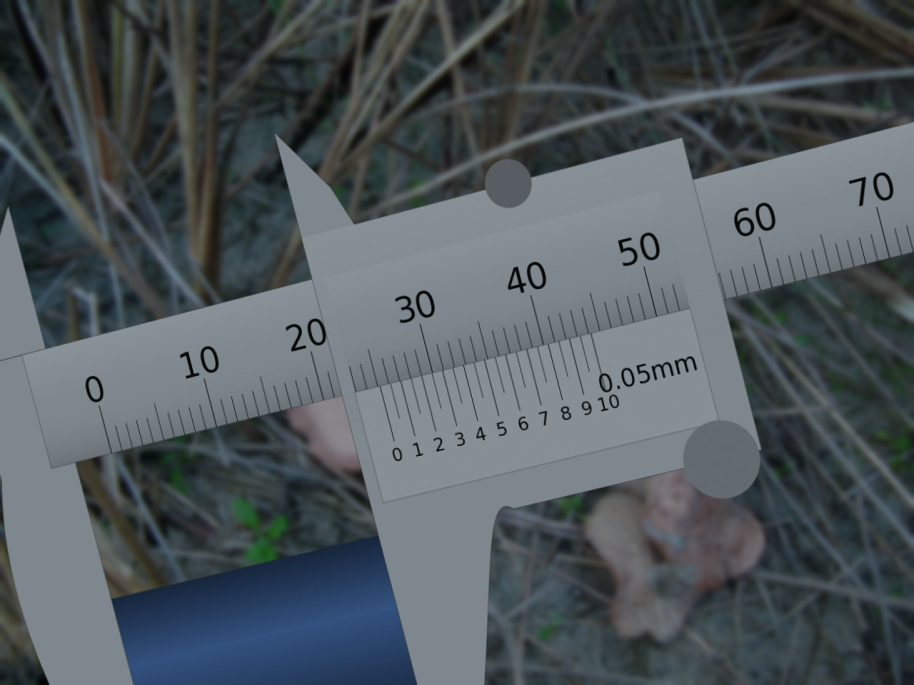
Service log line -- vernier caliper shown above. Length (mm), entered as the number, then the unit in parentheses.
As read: 25.2 (mm)
